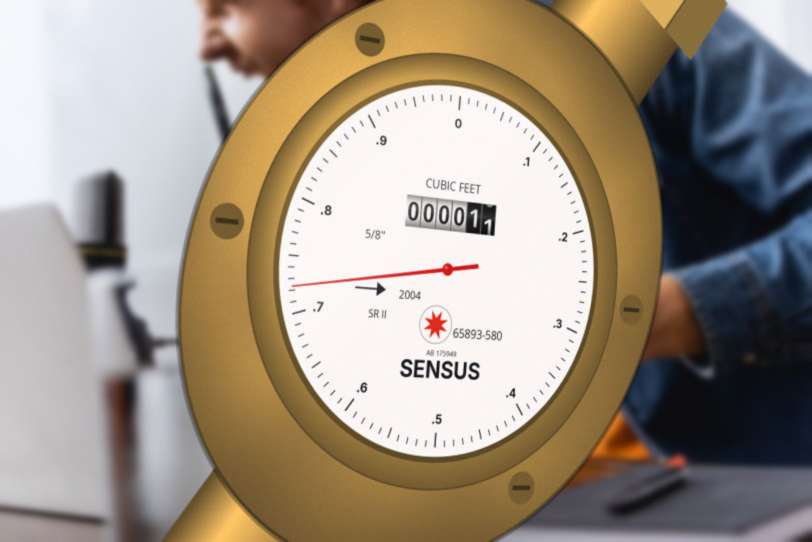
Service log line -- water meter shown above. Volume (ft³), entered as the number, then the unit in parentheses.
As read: 10.72 (ft³)
